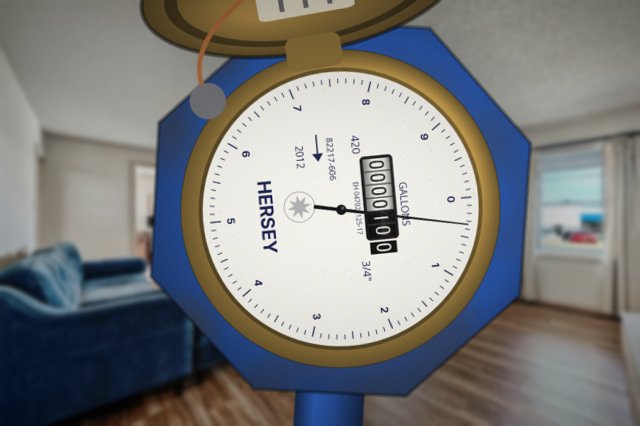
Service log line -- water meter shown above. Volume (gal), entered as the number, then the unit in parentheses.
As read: 100.3 (gal)
